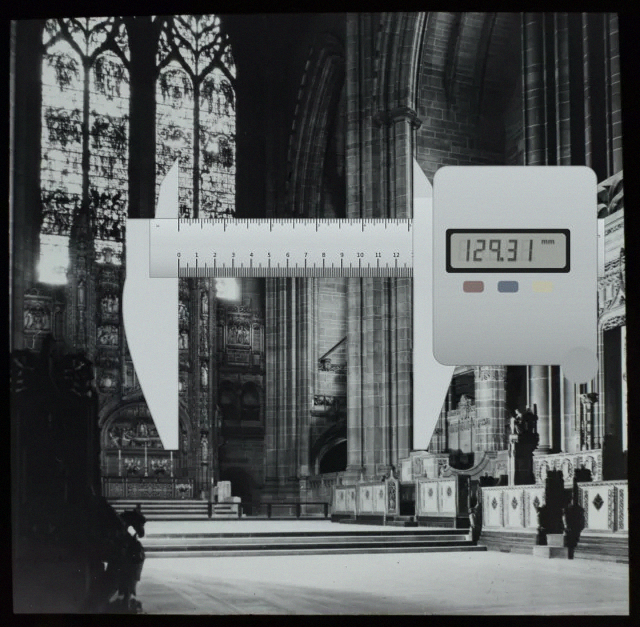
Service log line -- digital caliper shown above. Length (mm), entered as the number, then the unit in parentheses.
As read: 129.31 (mm)
